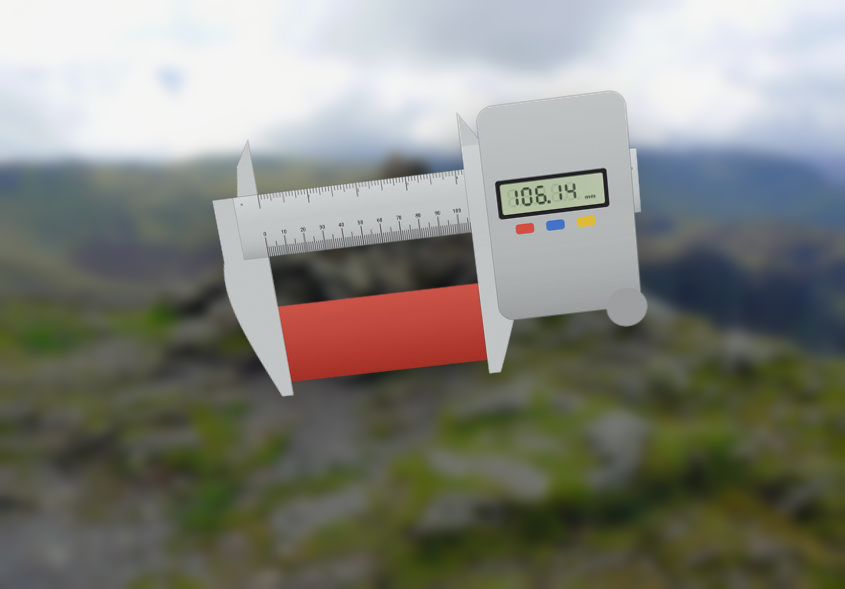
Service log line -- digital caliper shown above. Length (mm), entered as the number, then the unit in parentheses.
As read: 106.14 (mm)
